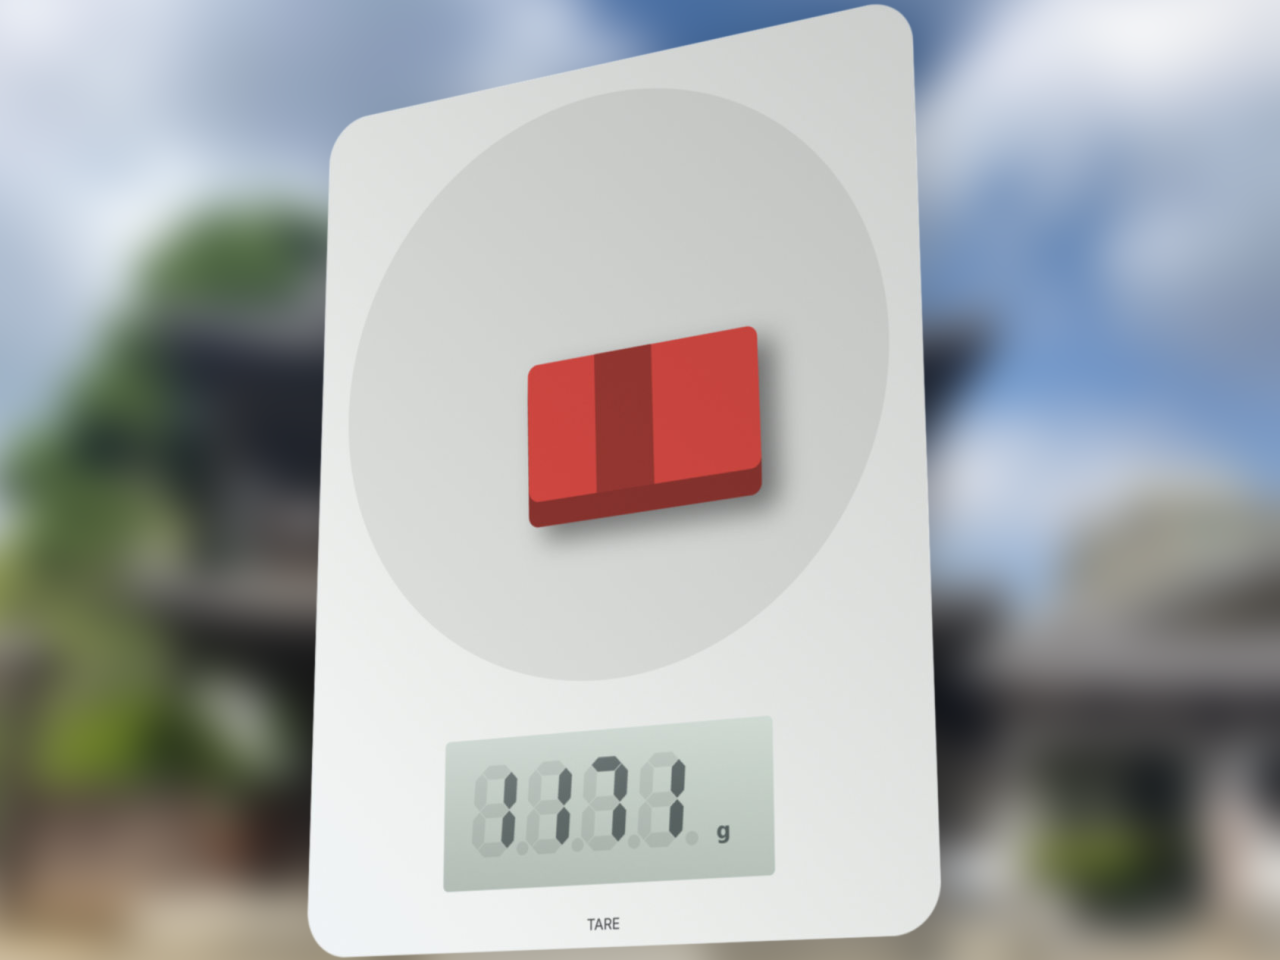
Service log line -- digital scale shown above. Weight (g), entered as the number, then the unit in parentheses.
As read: 1171 (g)
